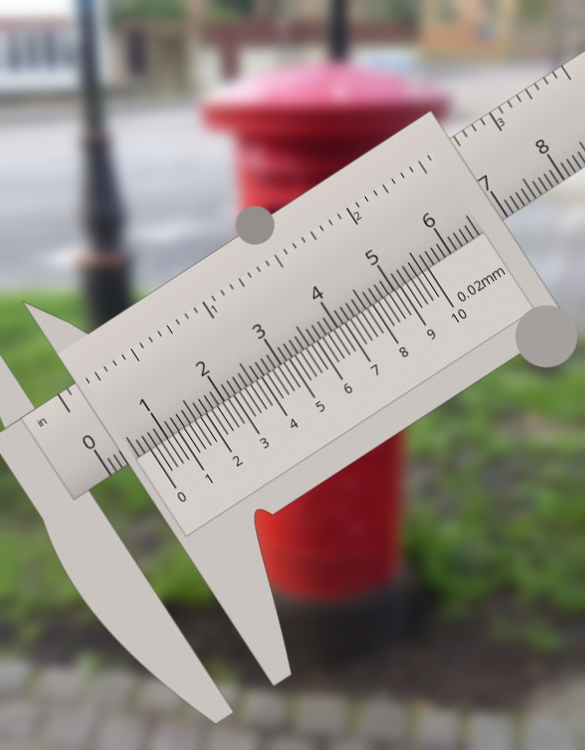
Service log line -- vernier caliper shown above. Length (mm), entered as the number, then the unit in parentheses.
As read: 7.0 (mm)
